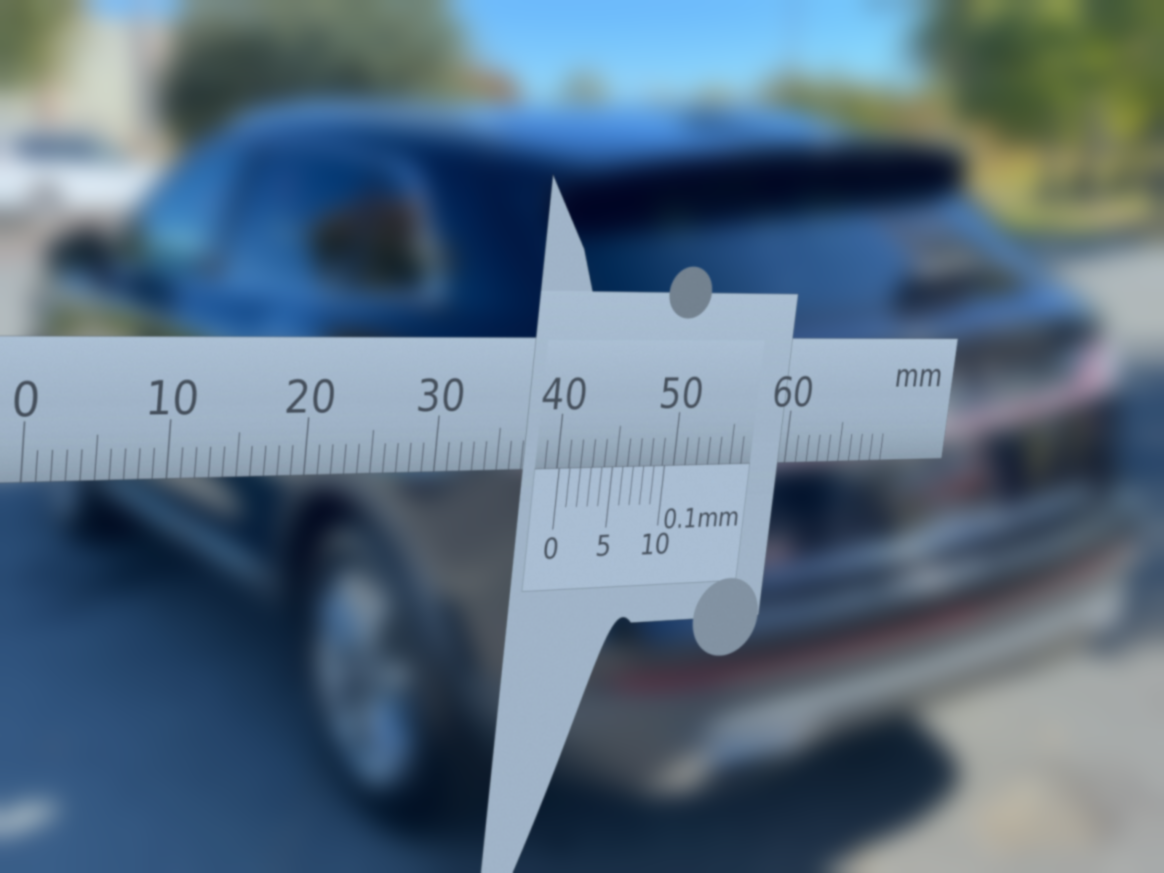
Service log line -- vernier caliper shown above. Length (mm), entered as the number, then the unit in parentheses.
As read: 40.2 (mm)
